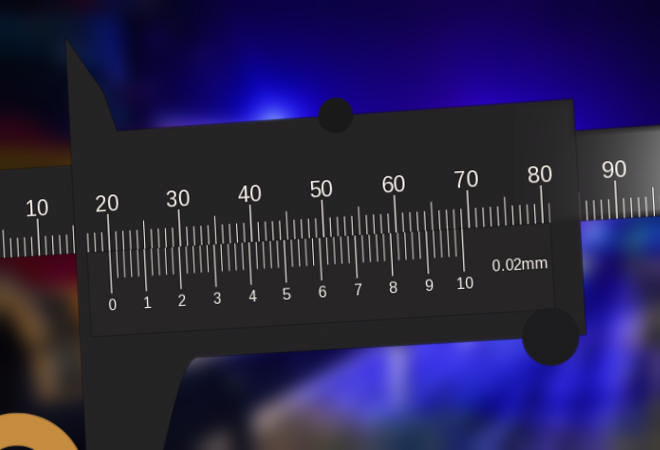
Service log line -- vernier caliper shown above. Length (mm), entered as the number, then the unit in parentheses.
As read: 20.0 (mm)
